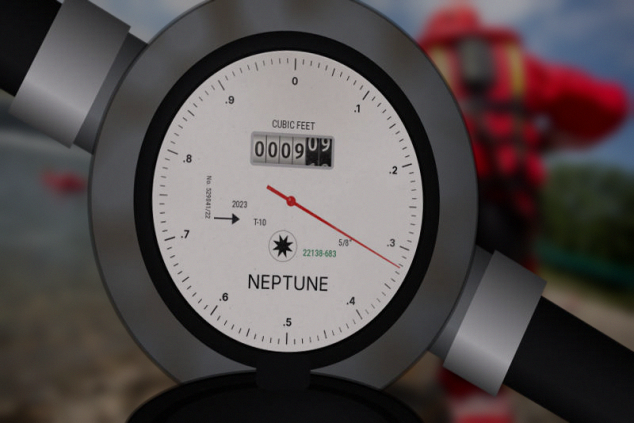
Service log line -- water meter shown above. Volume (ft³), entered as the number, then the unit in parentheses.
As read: 909.32 (ft³)
